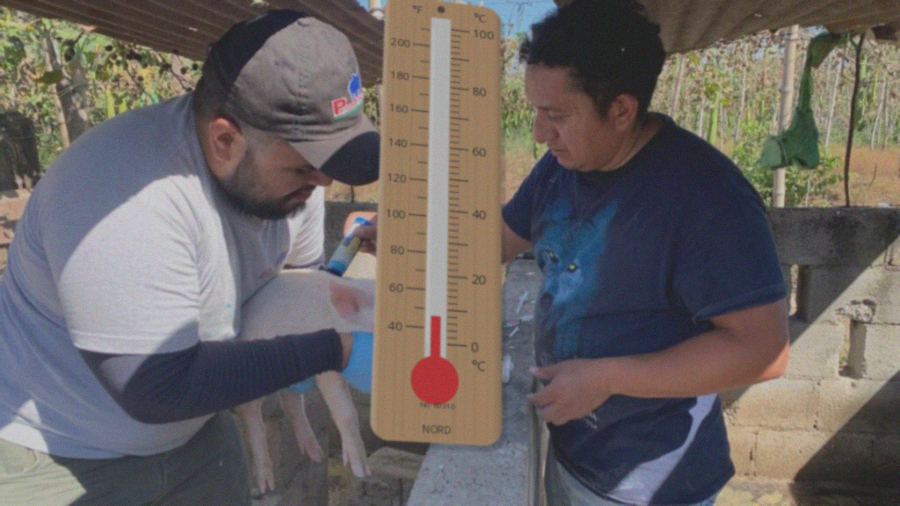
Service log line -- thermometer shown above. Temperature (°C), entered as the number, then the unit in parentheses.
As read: 8 (°C)
